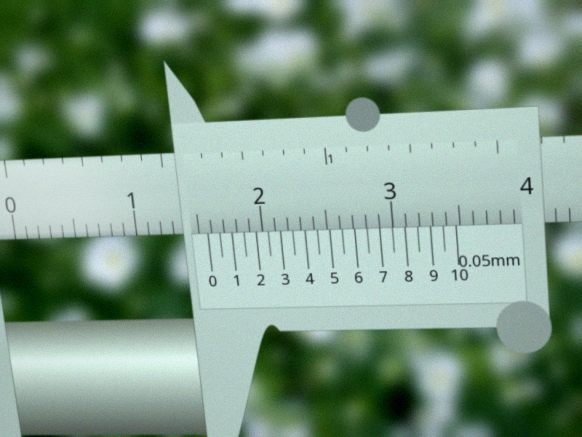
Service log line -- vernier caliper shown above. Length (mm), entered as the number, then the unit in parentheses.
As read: 15.7 (mm)
